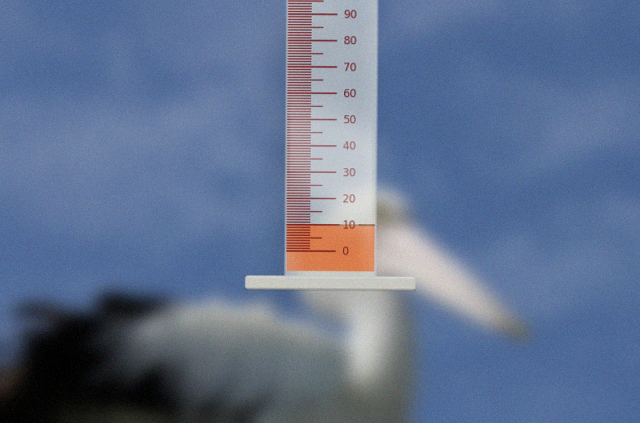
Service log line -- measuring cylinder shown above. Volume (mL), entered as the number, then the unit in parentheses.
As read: 10 (mL)
